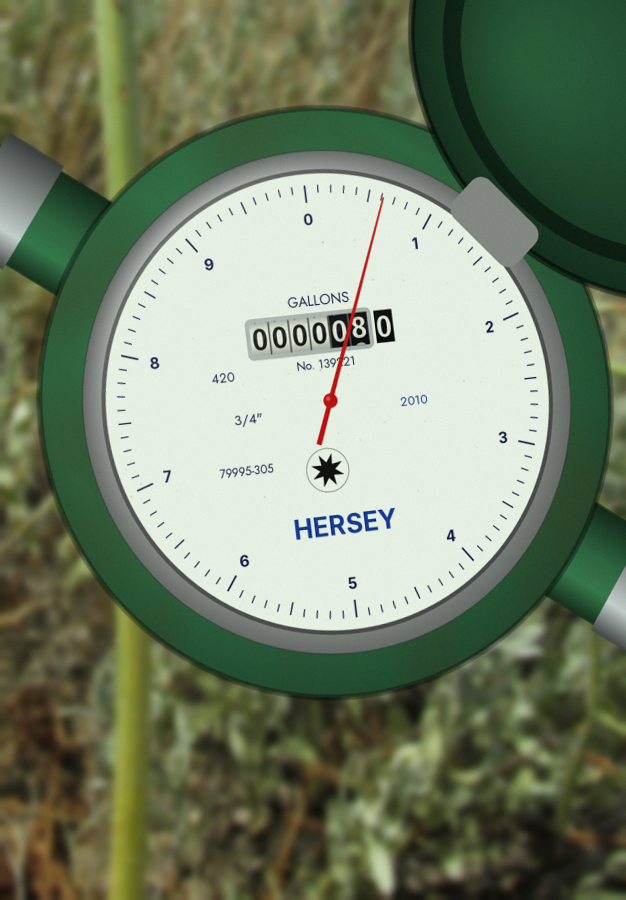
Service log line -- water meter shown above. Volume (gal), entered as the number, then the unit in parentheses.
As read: 80.6 (gal)
